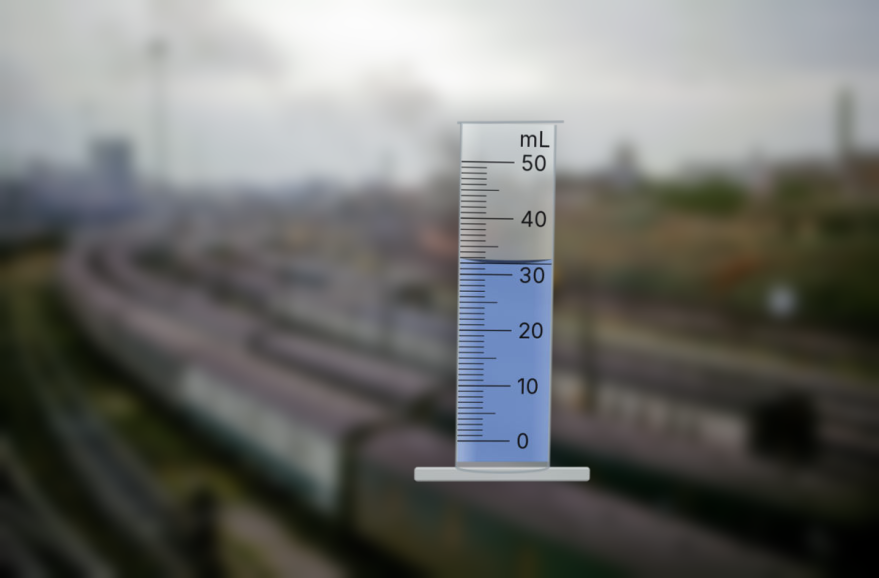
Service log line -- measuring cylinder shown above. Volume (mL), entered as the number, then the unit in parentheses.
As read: 32 (mL)
